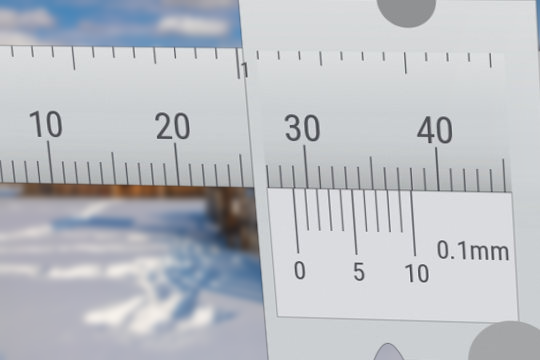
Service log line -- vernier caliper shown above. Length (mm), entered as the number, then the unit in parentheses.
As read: 28.9 (mm)
